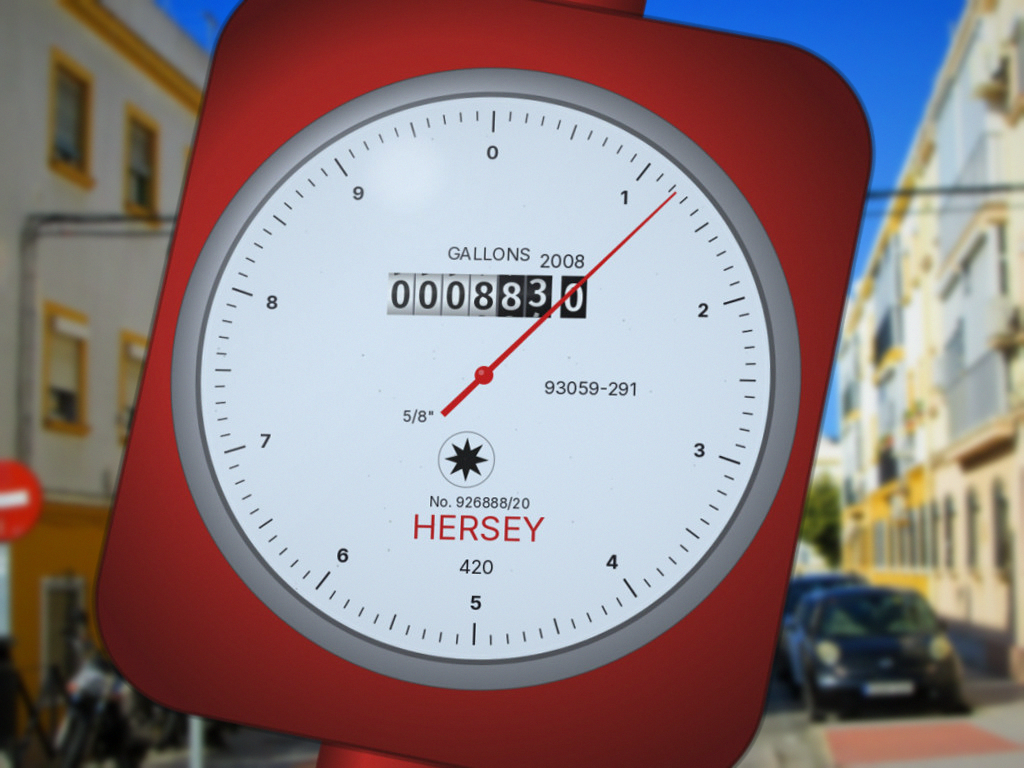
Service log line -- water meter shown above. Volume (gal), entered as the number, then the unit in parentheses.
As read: 8831.2 (gal)
